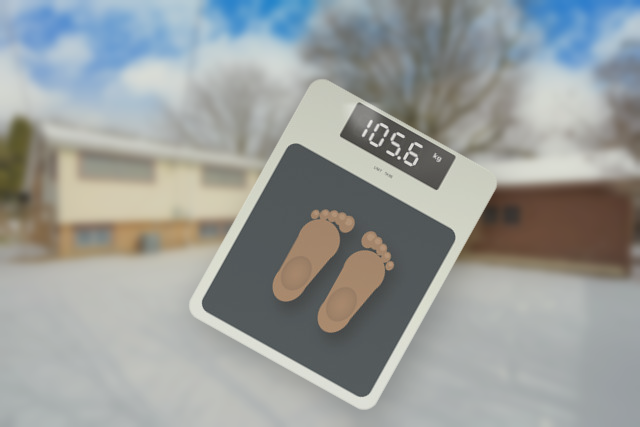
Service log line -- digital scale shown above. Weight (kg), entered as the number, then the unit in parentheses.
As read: 105.6 (kg)
